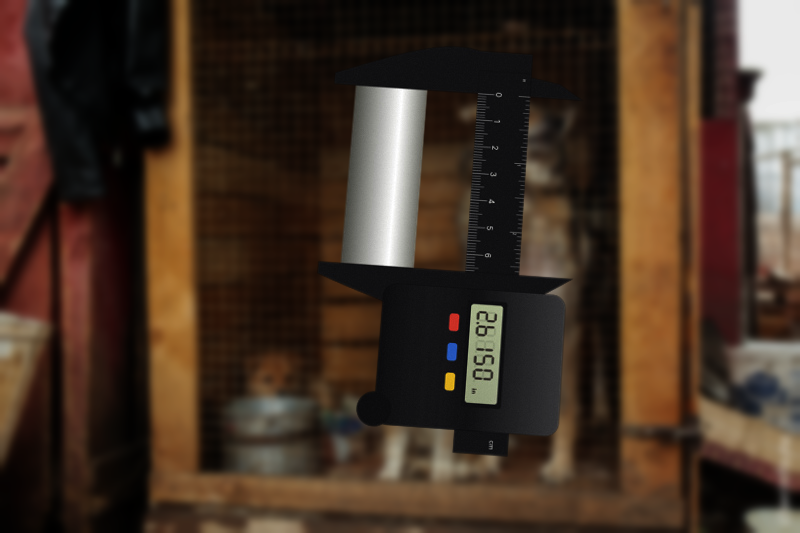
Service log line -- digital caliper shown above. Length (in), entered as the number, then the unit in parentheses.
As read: 2.6150 (in)
